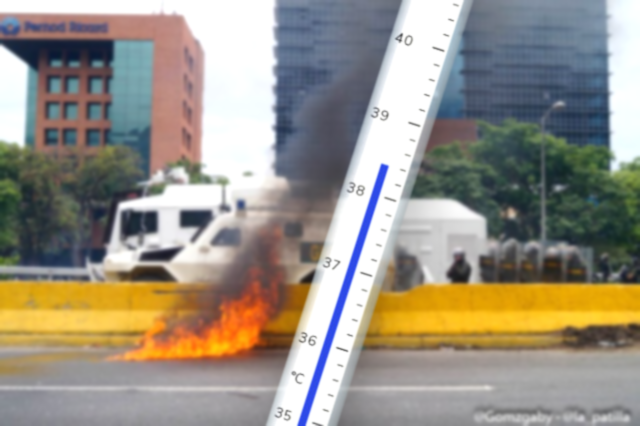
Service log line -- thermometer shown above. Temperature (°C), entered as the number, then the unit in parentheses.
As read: 38.4 (°C)
